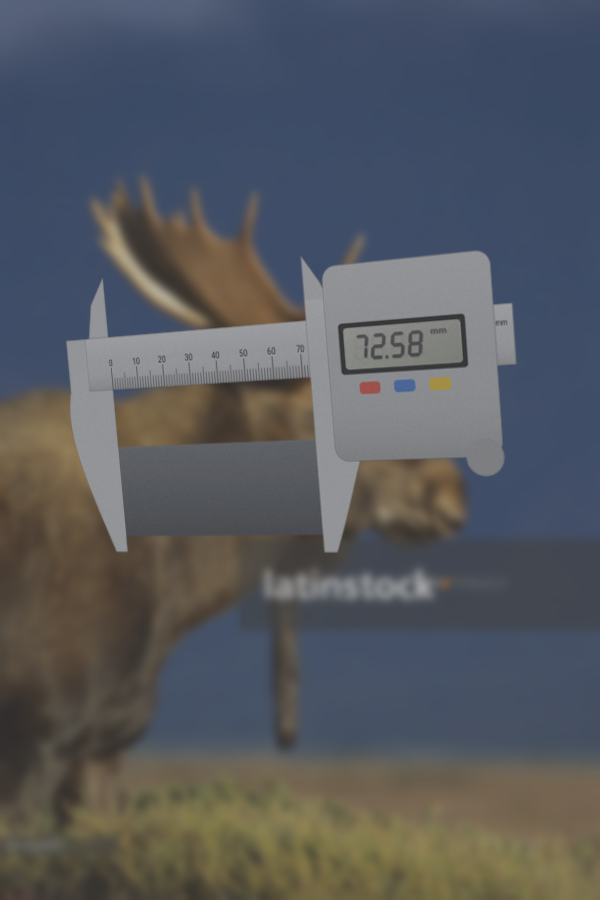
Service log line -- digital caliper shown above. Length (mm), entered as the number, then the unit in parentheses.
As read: 72.58 (mm)
